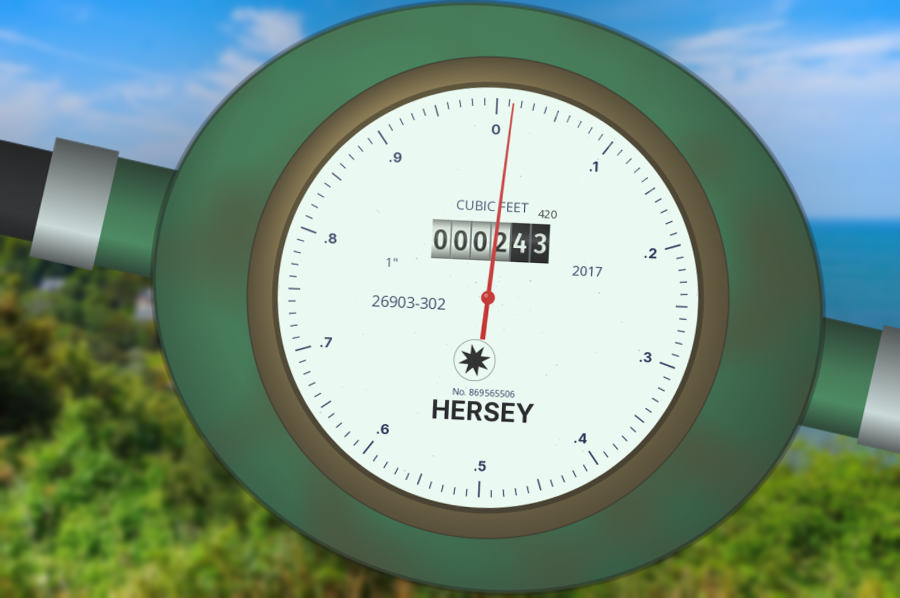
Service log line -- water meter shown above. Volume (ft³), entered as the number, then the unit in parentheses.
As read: 243.01 (ft³)
